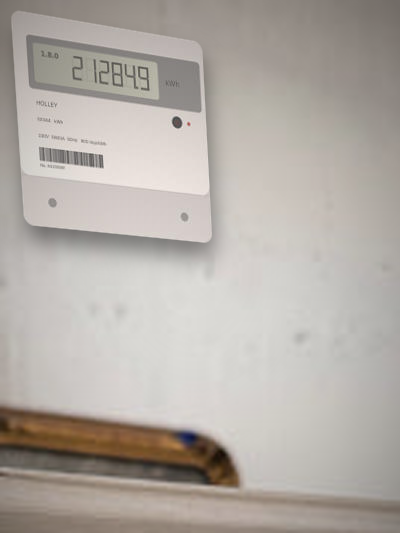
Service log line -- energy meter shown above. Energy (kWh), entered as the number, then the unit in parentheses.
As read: 21284.9 (kWh)
